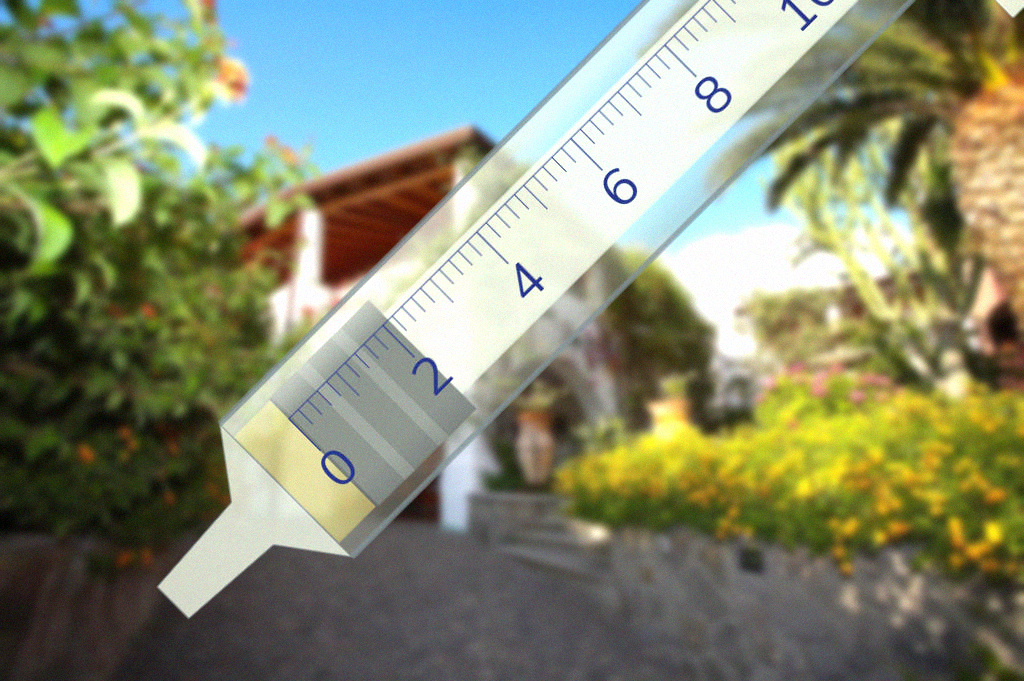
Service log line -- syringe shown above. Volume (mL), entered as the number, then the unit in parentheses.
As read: 0 (mL)
